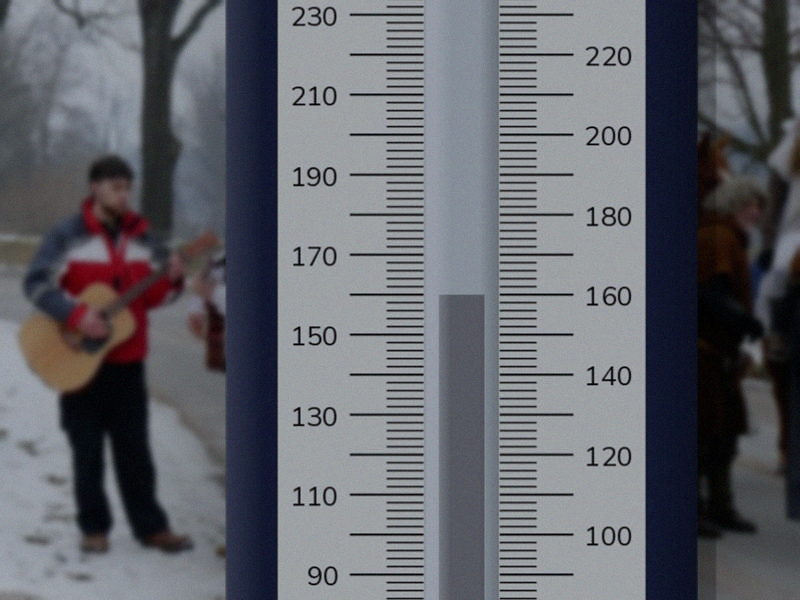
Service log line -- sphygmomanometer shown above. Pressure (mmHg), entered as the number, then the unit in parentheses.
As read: 160 (mmHg)
